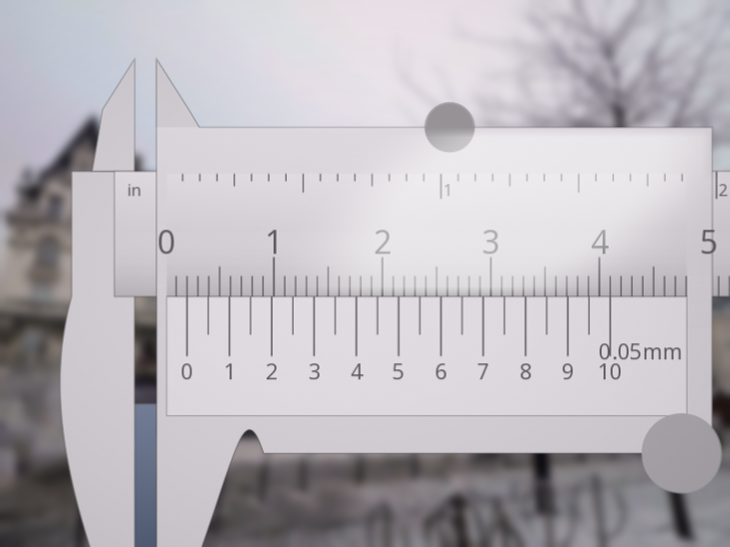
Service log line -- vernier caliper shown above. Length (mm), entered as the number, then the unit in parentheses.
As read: 2.0 (mm)
